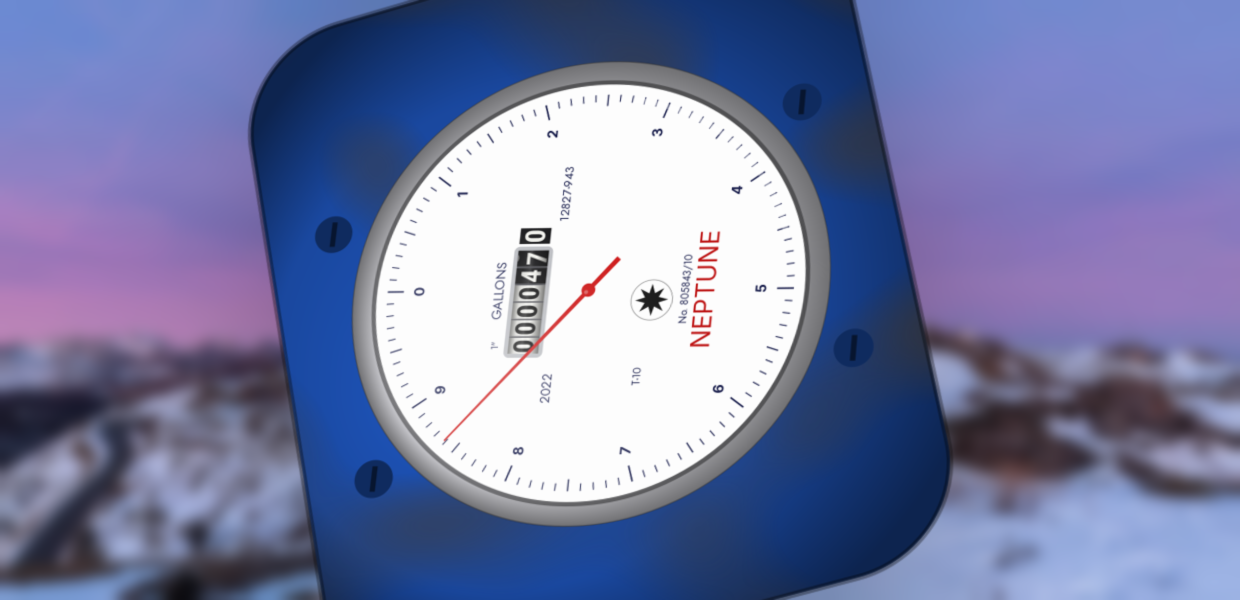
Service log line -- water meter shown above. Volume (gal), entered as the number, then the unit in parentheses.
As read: 468.6 (gal)
